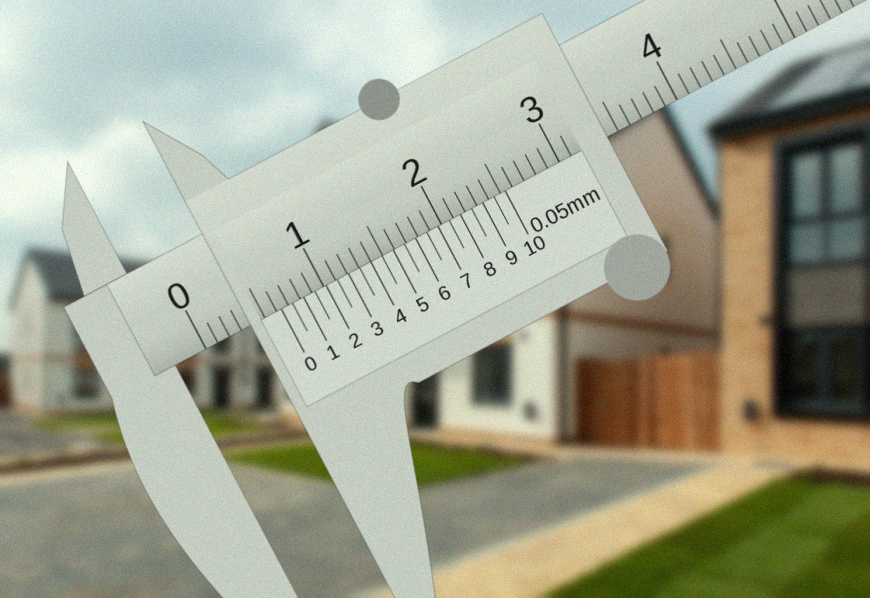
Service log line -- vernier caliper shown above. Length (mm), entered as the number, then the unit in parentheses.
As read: 6.4 (mm)
